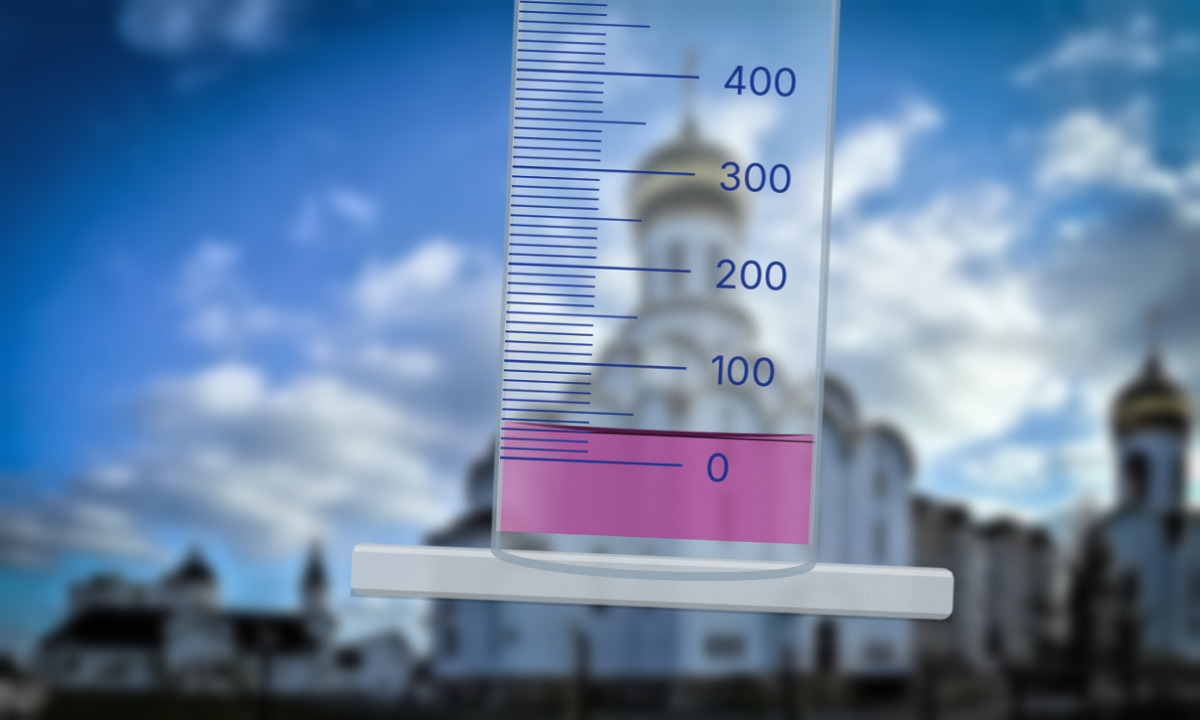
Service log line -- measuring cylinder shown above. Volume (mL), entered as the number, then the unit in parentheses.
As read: 30 (mL)
